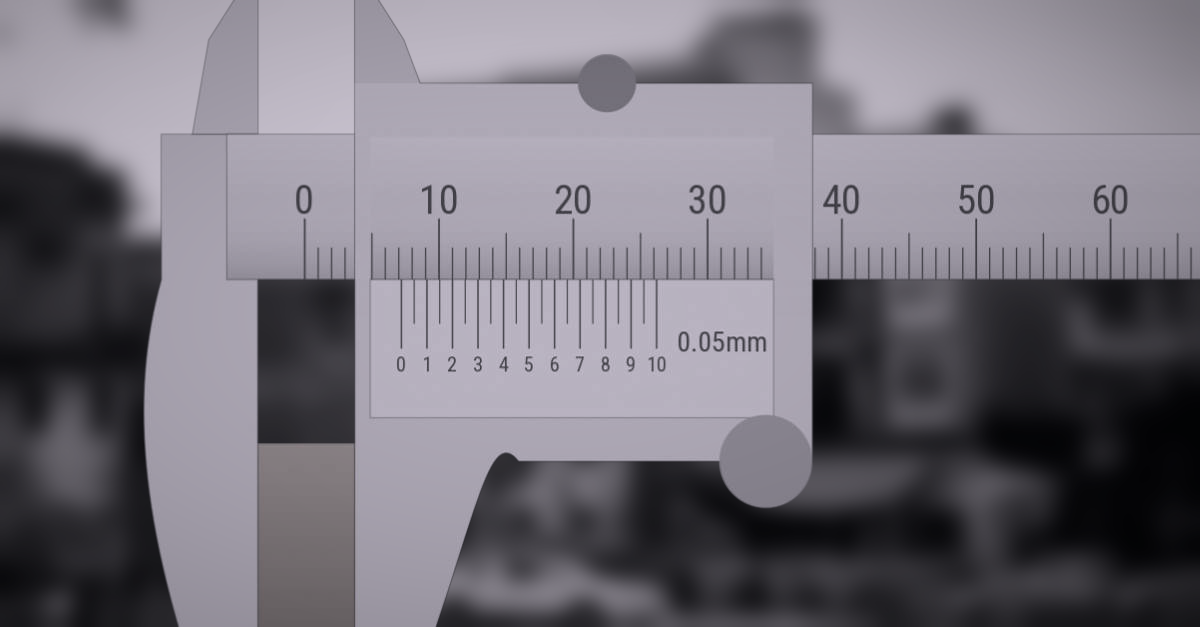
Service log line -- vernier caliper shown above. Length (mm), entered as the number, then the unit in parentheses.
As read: 7.2 (mm)
